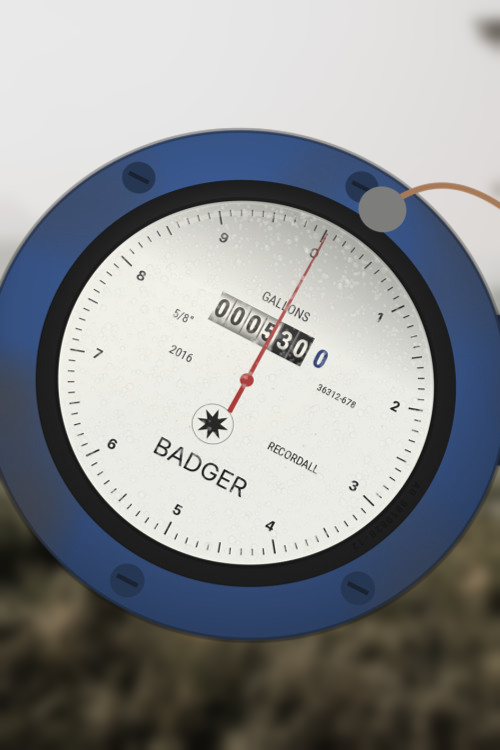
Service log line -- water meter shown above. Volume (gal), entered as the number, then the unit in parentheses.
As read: 5300.0 (gal)
